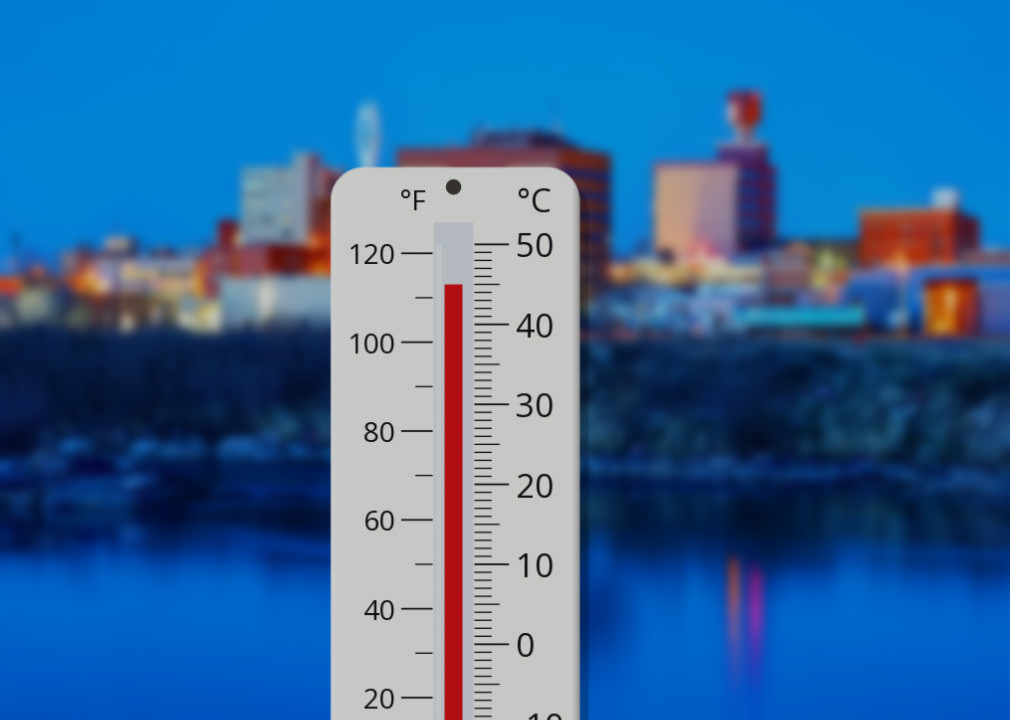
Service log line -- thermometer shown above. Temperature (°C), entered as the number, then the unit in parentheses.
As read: 45 (°C)
